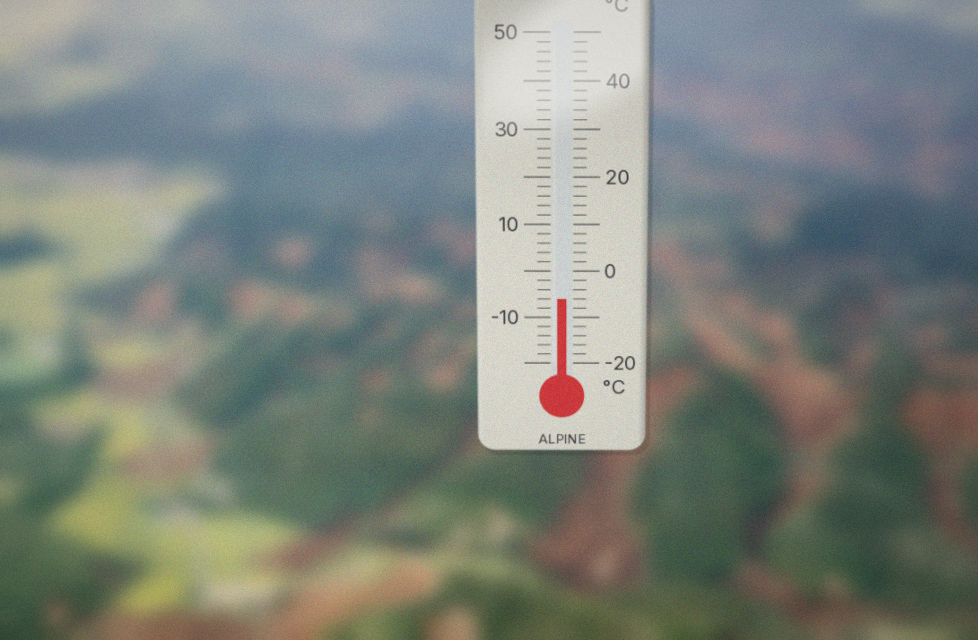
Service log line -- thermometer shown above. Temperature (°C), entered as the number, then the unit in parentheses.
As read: -6 (°C)
